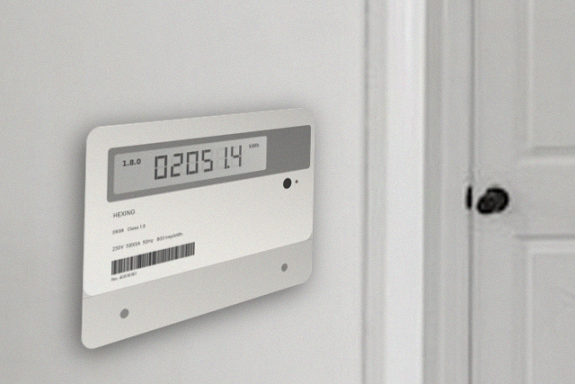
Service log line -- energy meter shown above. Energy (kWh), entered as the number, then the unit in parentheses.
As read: 2051.4 (kWh)
